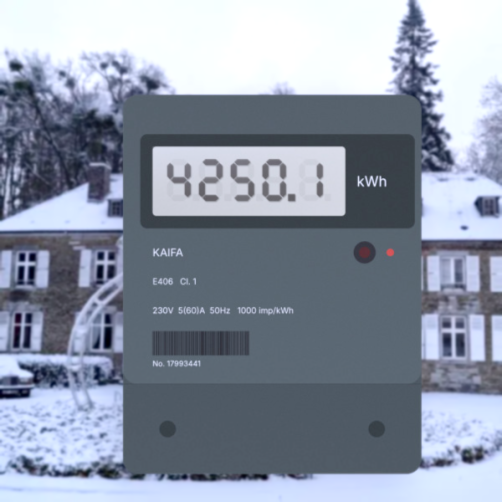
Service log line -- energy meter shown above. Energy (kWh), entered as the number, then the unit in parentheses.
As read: 4250.1 (kWh)
